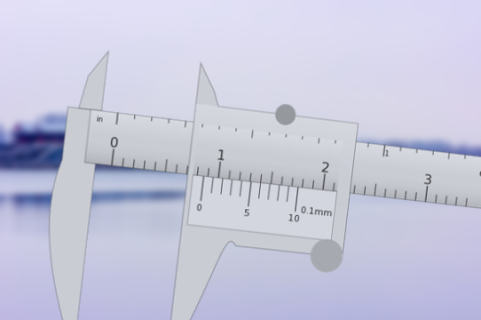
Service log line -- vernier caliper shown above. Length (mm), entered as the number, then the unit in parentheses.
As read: 8.6 (mm)
